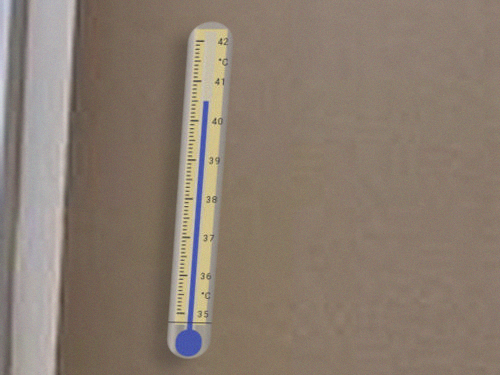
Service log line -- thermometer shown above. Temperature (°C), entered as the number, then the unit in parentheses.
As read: 40.5 (°C)
